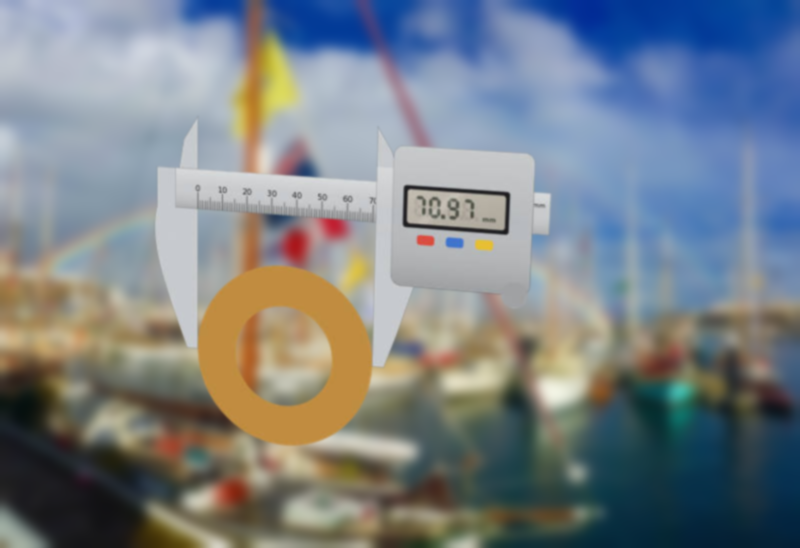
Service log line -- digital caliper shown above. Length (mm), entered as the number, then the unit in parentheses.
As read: 70.97 (mm)
